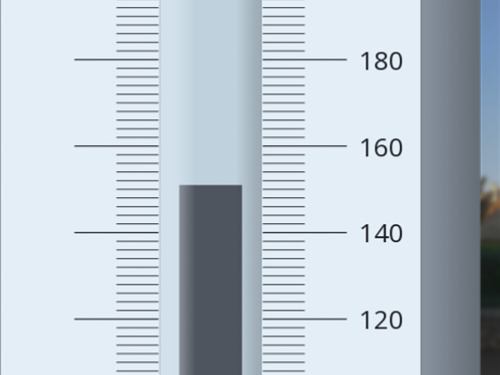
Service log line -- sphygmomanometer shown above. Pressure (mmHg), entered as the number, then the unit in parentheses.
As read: 151 (mmHg)
